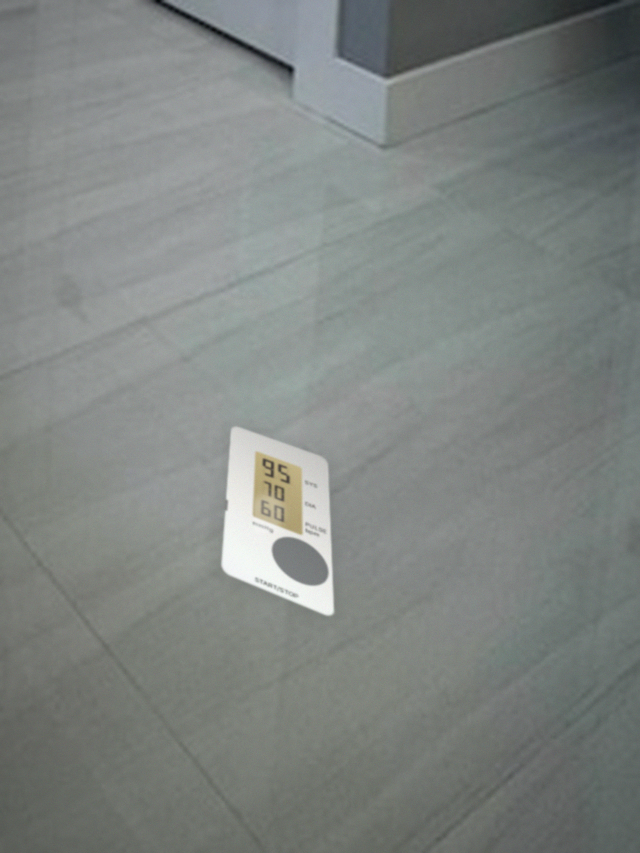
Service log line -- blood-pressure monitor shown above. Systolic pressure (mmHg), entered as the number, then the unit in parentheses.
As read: 95 (mmHg)
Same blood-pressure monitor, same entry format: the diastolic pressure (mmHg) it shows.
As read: 70 (mmHg)
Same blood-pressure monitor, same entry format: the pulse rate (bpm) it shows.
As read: 60 (bpm)
